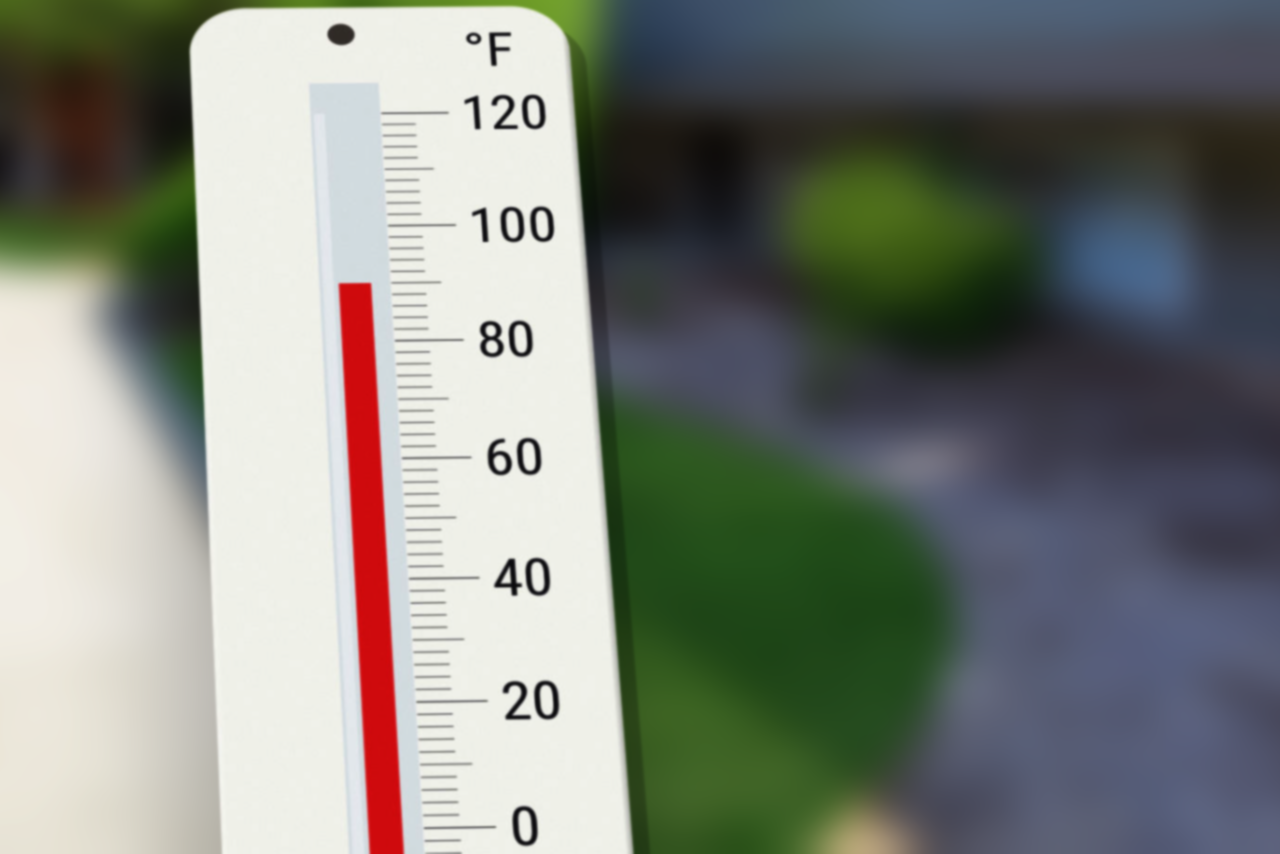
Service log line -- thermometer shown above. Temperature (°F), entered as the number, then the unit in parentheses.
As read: 90 (°F)
